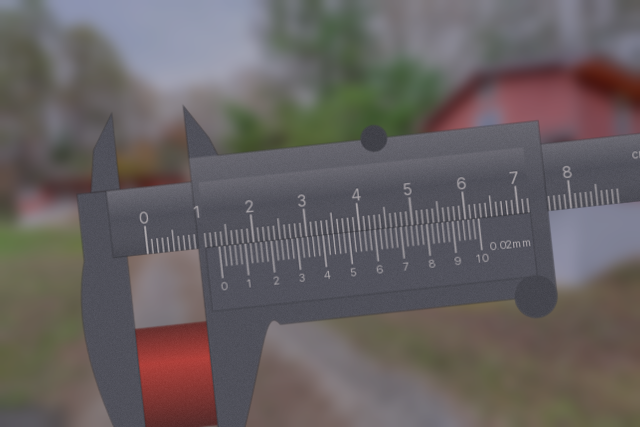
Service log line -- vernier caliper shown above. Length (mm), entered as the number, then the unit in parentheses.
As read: 13.5 (mm)
